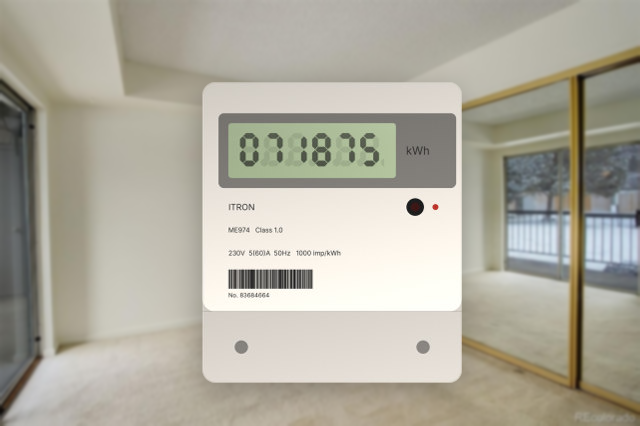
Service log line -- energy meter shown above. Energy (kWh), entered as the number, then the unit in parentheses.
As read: 71875 (kWh)
